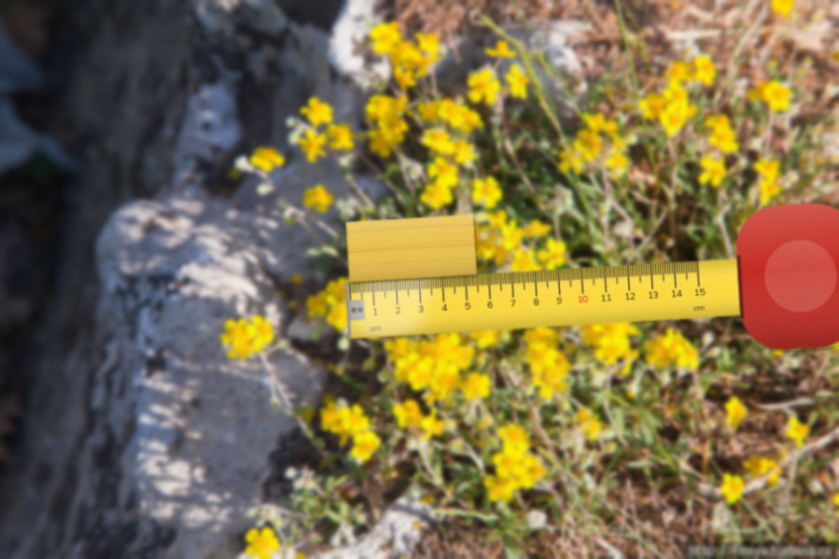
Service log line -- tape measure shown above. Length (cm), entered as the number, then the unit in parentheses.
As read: 5.5 (cm)
